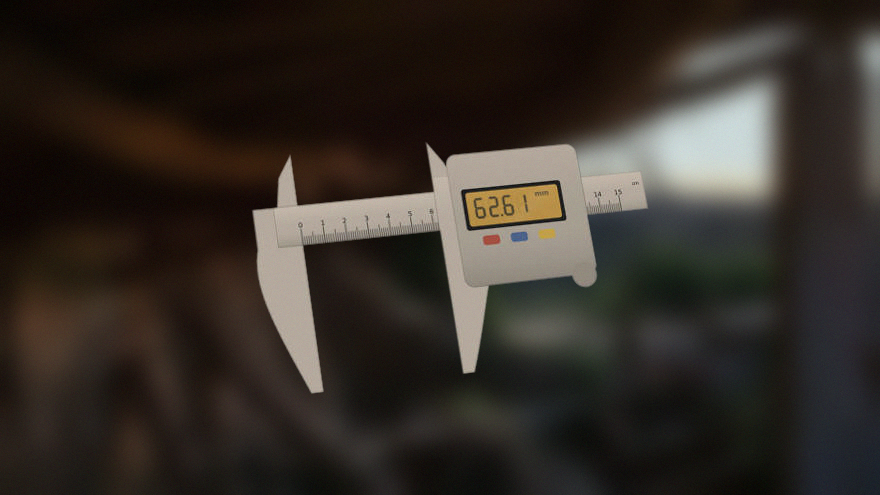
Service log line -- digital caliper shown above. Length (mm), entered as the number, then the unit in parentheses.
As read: 62.61 (mm)
